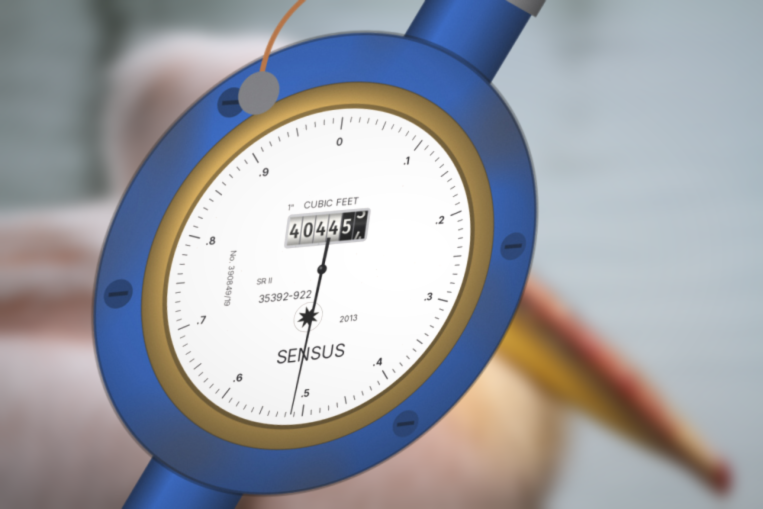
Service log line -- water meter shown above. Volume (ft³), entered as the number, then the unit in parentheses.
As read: 404453.51 (ft³)
